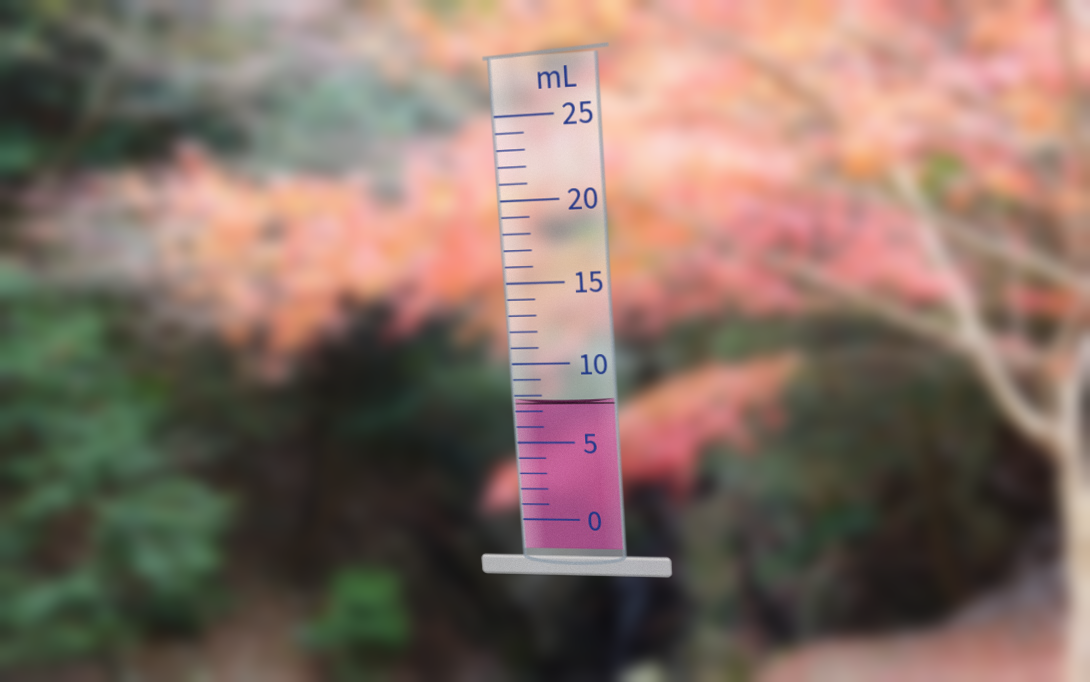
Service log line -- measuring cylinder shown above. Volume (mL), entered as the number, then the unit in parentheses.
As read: 7.5 (mL)
